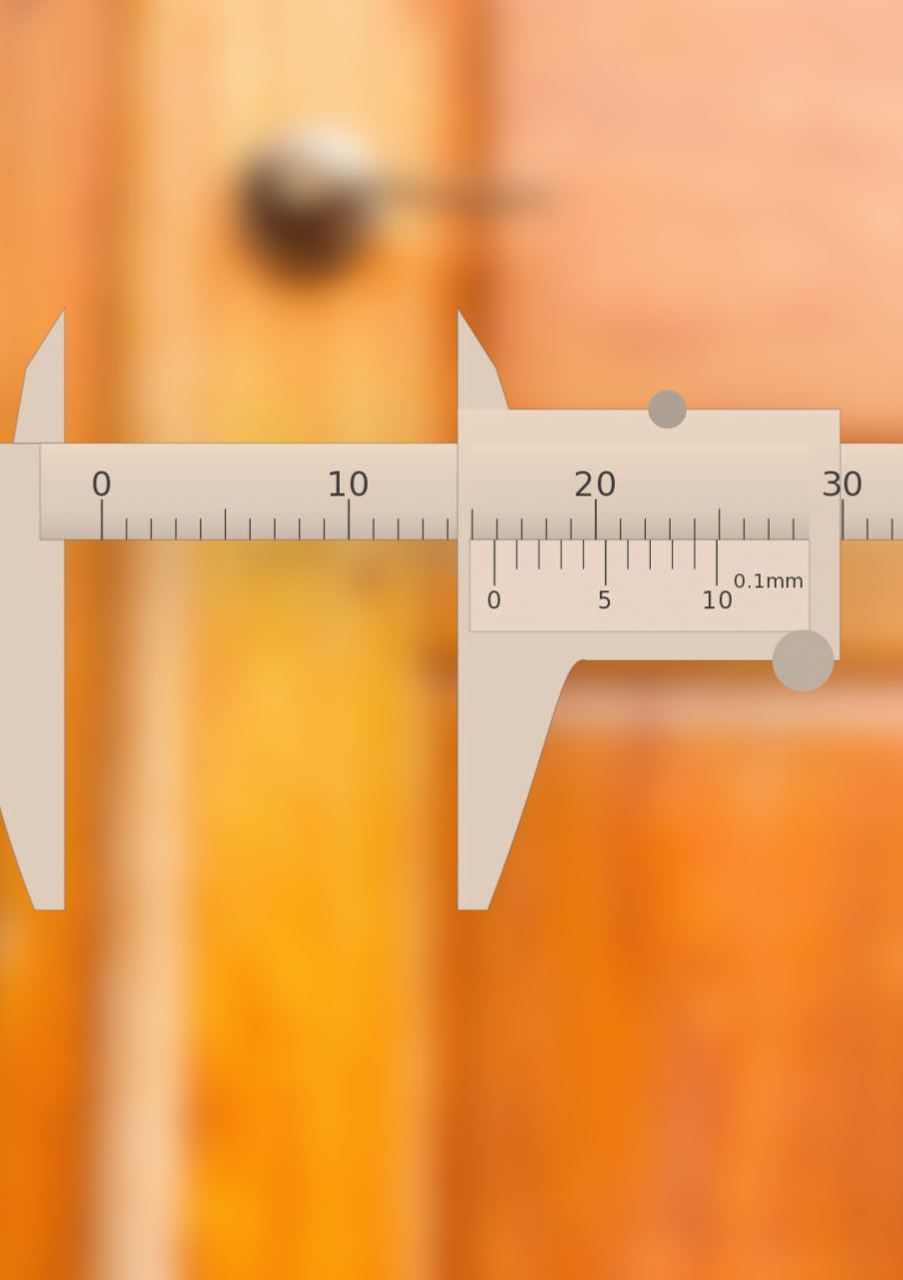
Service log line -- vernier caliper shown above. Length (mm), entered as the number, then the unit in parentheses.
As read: 15.9 (mm)
